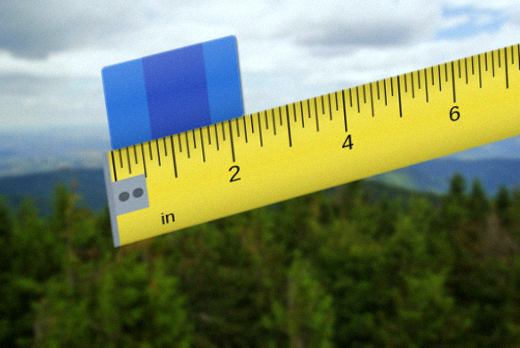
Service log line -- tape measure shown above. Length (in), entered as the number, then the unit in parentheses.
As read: 2.25 (in)
